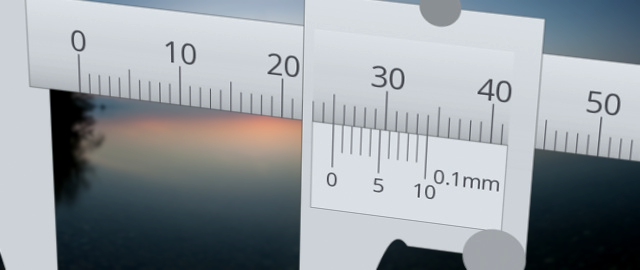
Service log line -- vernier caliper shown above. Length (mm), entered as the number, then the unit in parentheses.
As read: 25.0 (mm)
